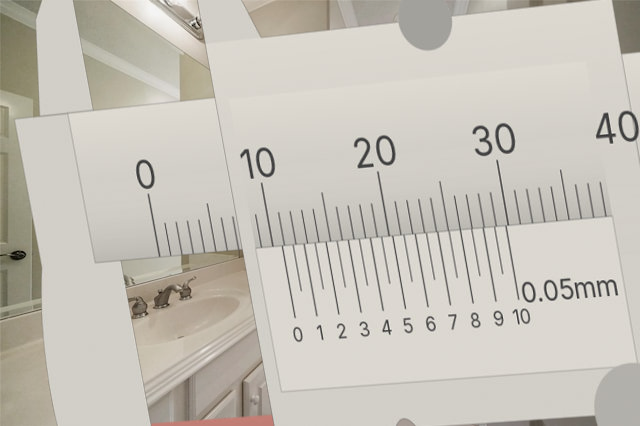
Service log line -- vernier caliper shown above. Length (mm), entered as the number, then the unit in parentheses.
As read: 10.8 (mm)
